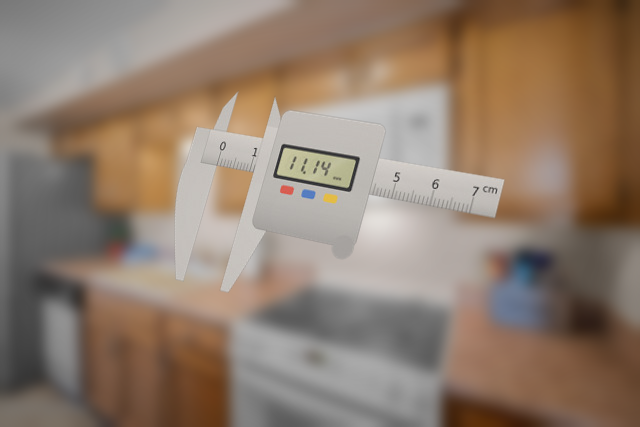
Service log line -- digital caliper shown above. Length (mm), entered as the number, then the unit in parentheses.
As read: 11.14 (mm)
